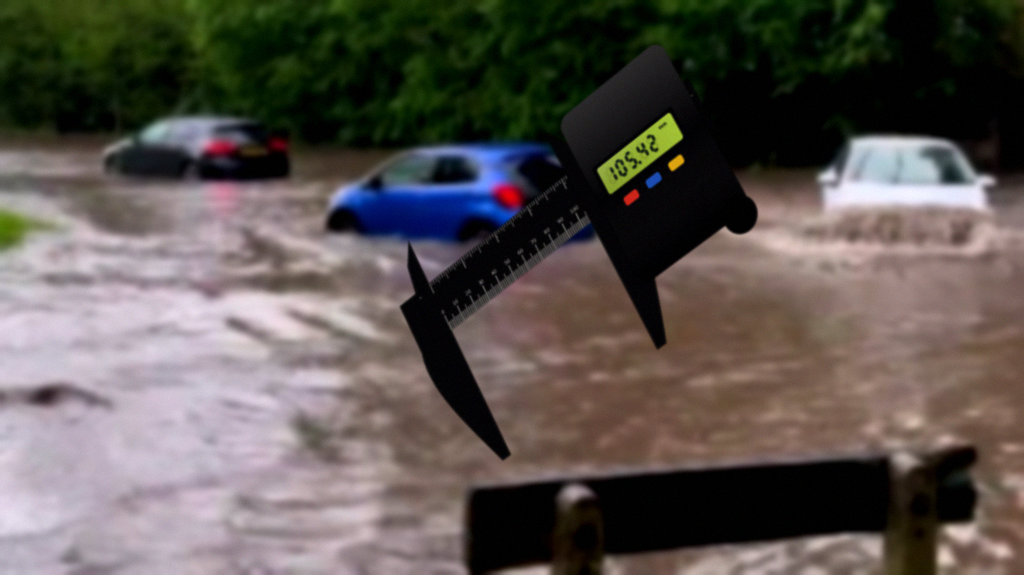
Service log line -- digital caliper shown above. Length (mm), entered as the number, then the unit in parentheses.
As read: 105.42 (mm)
